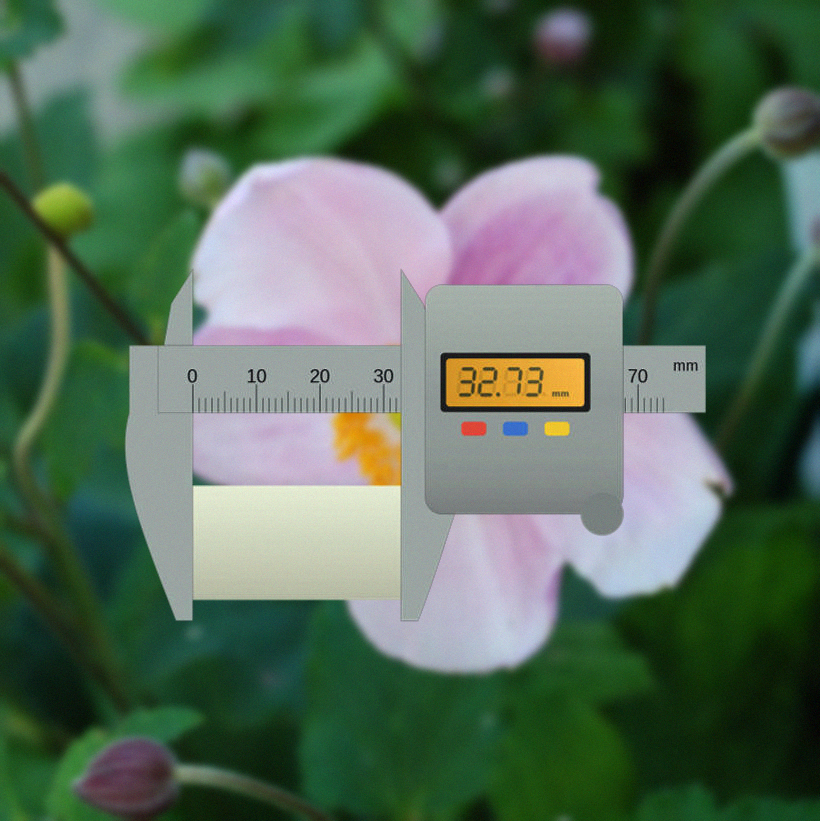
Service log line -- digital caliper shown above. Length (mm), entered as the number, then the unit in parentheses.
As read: 32.73 (mm)
